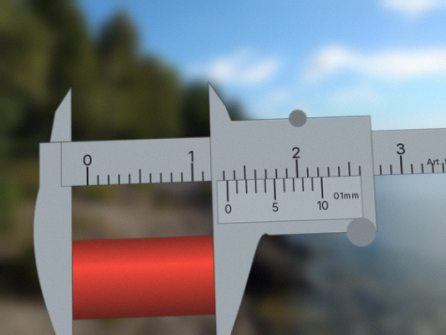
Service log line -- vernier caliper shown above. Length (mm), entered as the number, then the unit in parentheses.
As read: 13.3 (mm)
